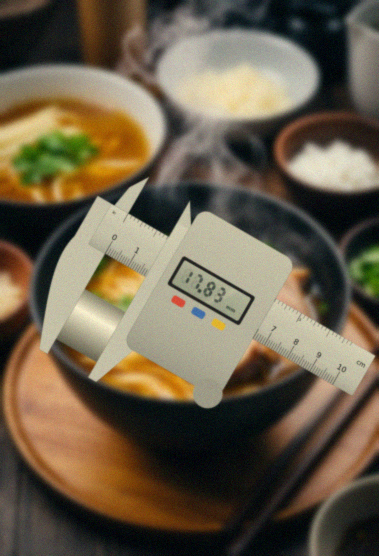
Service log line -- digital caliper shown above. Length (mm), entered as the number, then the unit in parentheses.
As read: 17.83 (mm)
